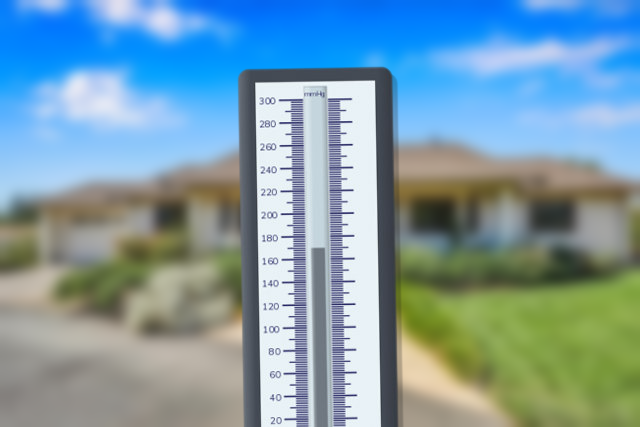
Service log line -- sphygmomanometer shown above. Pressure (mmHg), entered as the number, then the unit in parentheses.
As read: 170 (mmHg)
